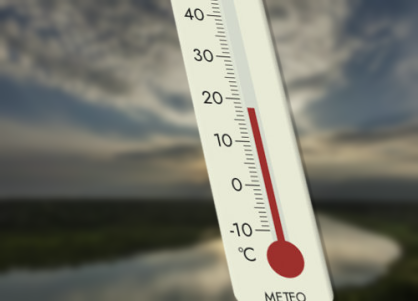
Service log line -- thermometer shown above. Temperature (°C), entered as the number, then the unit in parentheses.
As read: 18 (°C)
